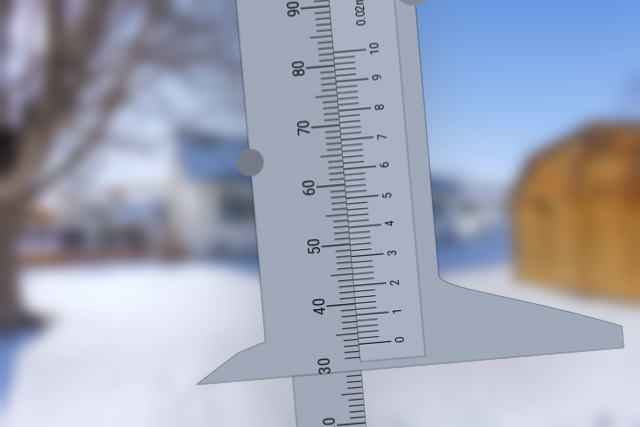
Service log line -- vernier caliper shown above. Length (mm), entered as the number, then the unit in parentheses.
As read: 33.2 (mm)
